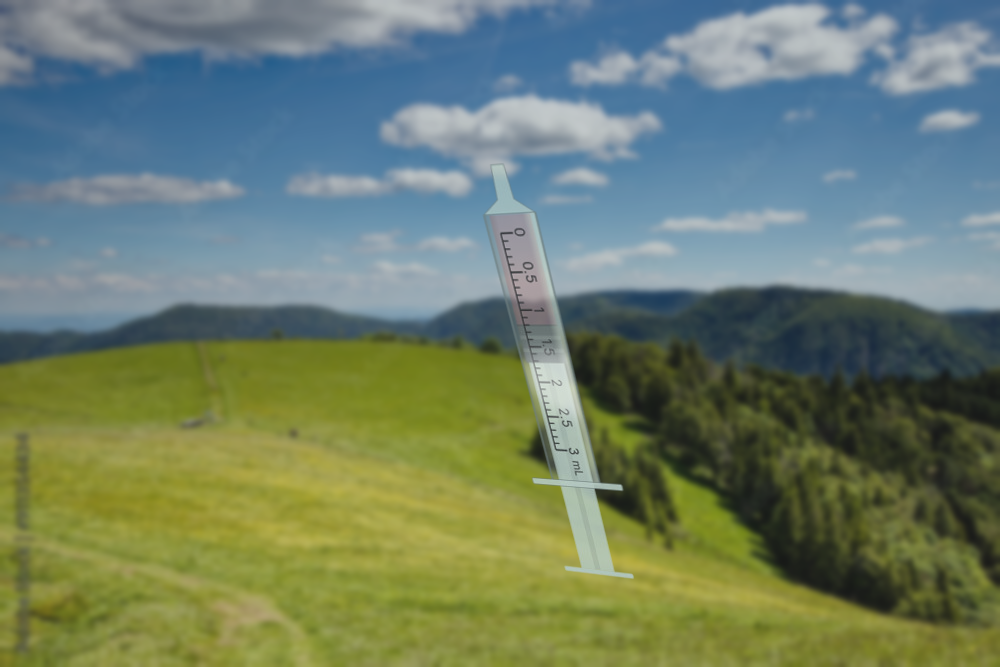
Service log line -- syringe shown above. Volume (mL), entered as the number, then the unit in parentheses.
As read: 1.2 (mL)
